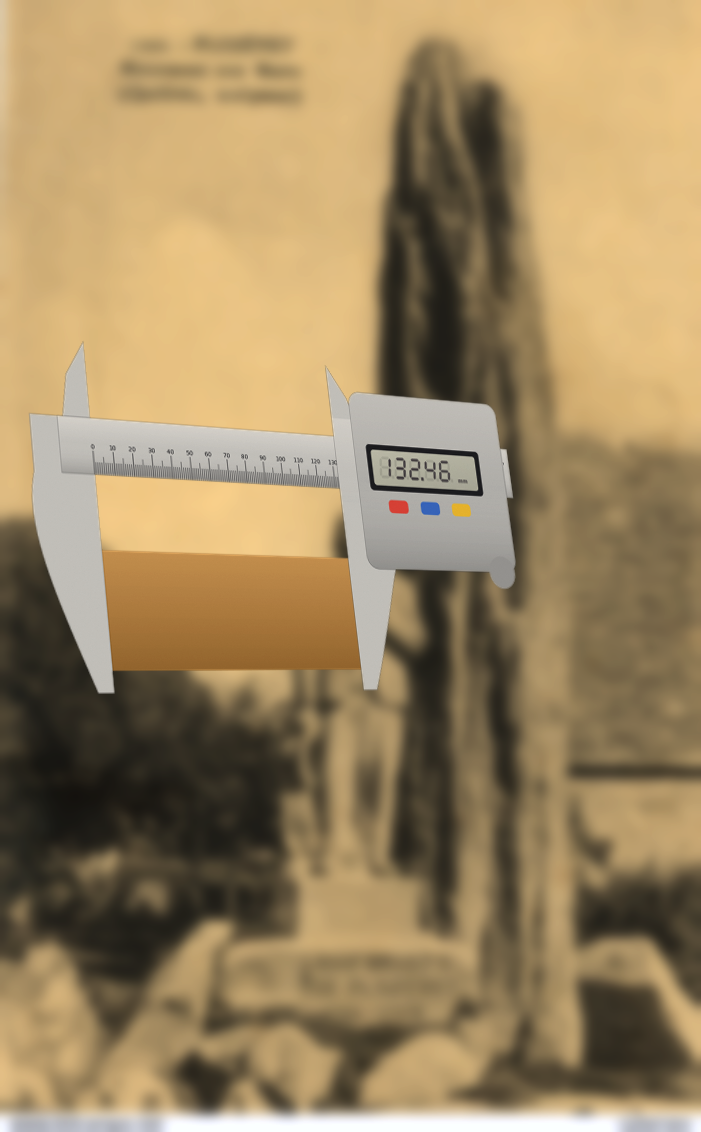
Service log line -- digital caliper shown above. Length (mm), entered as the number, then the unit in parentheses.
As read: 132.46 (mm)
